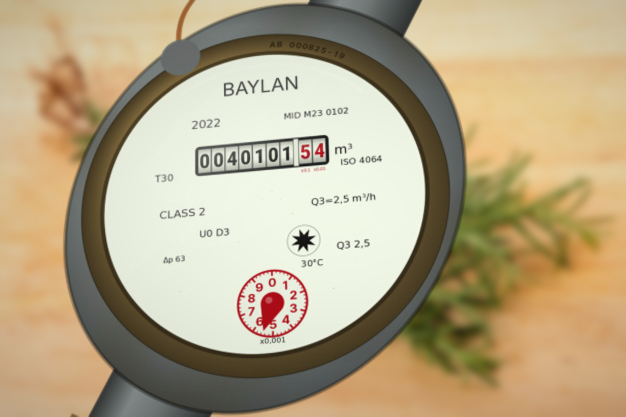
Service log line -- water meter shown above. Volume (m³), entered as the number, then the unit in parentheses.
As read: 40101.545 (m³)
